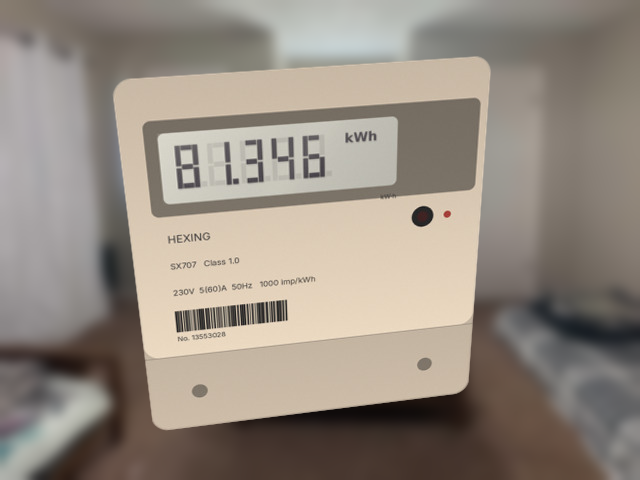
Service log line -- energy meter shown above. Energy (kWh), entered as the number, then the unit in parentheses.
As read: 81.346 (kWh)
